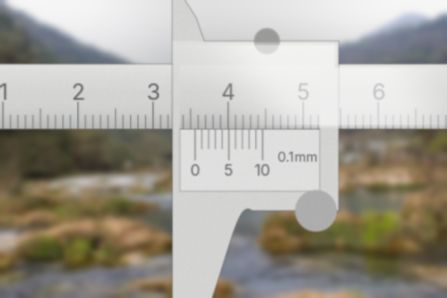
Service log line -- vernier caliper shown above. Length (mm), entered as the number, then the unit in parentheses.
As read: 35.6 (mm)
